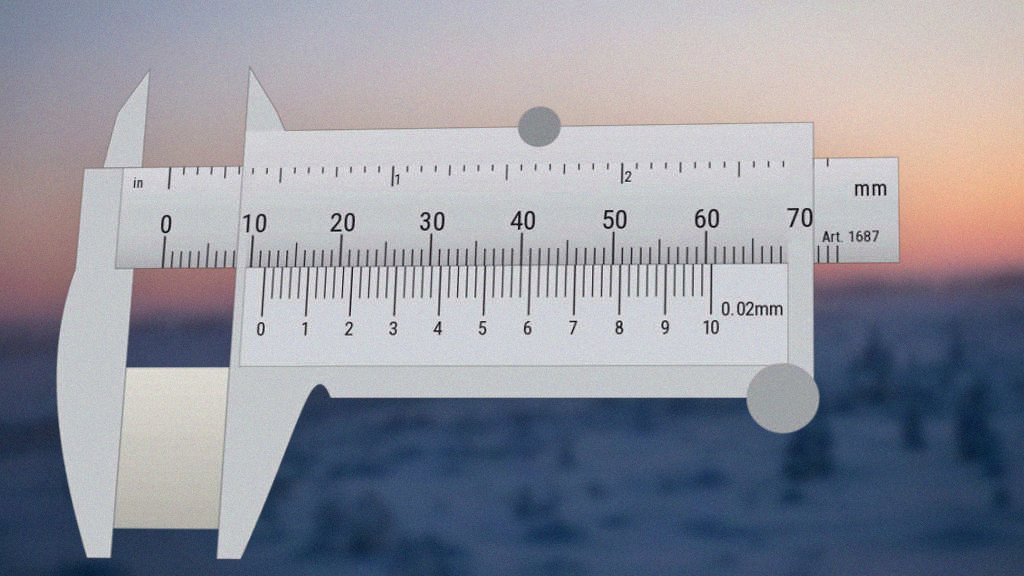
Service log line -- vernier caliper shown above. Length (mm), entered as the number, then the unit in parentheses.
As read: 11.6 (mm)
